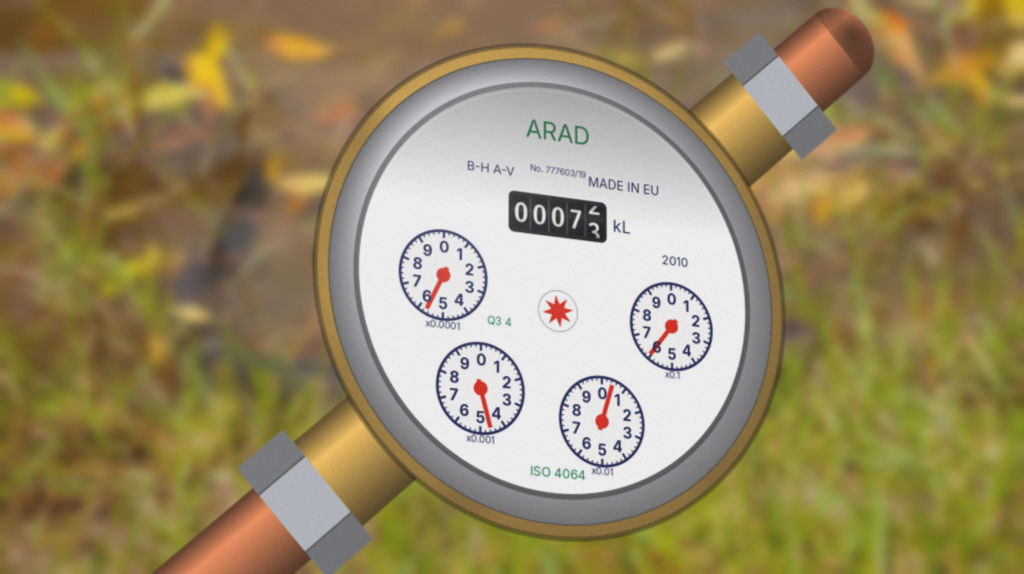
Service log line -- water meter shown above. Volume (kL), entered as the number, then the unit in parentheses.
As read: 72.6045 (kL)
